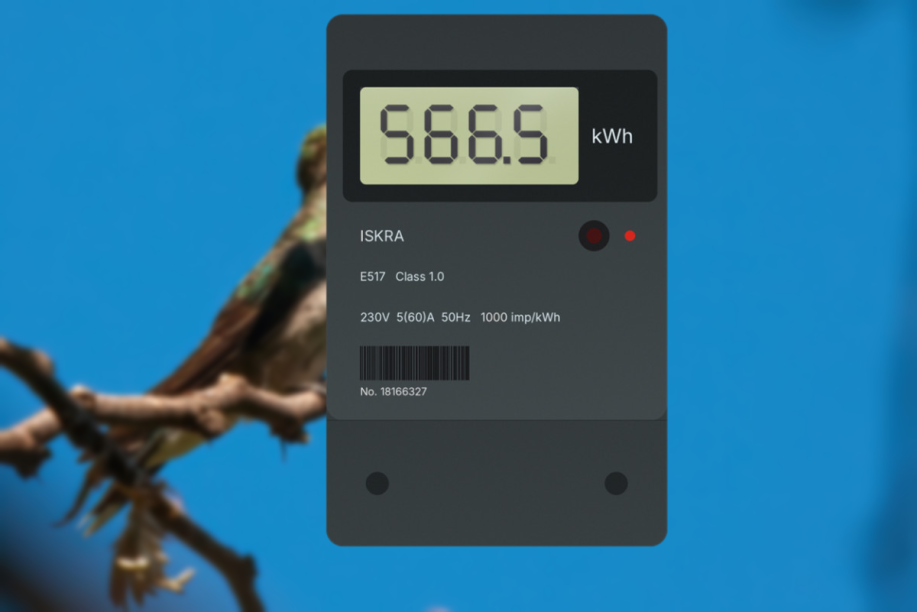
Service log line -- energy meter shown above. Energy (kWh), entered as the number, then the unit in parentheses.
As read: 566.5 (kWh)
